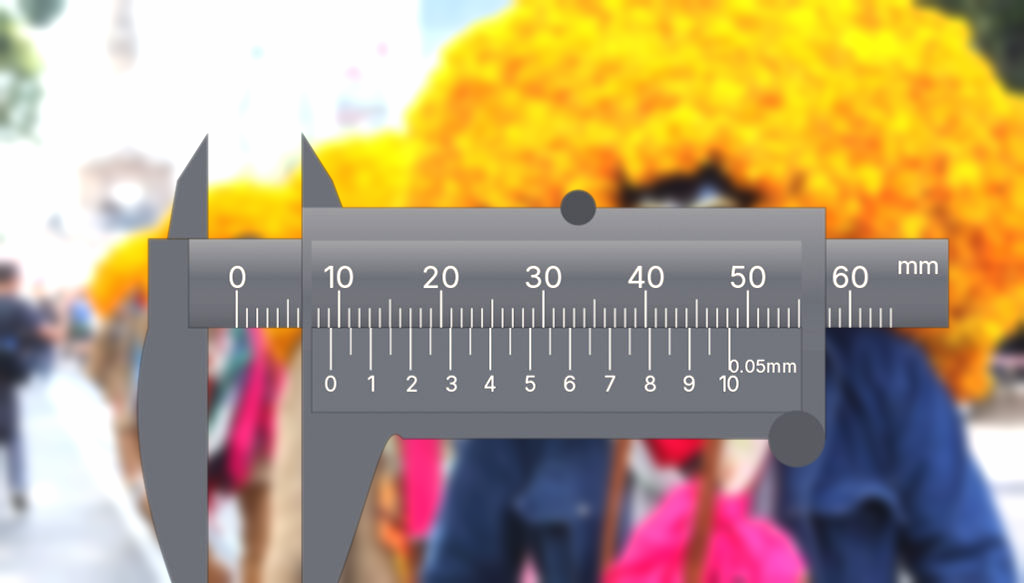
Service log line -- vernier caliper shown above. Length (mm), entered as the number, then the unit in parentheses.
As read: 9.2 (mm)
